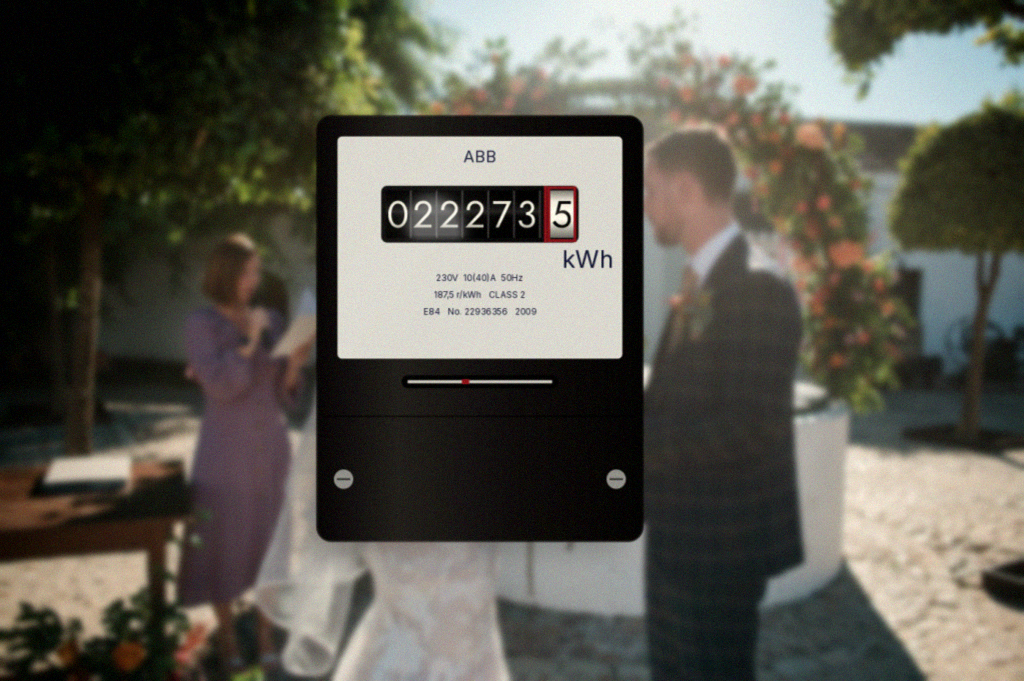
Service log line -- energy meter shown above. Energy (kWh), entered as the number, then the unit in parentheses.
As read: 22273.5 (kWh)
